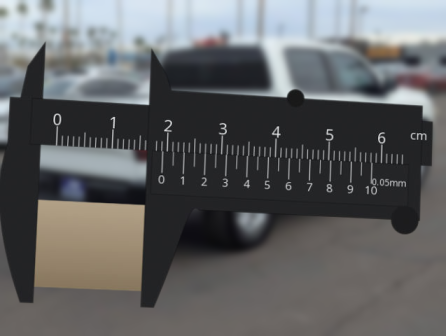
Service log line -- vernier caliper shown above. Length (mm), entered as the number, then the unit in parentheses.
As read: 19.2 (mm)
